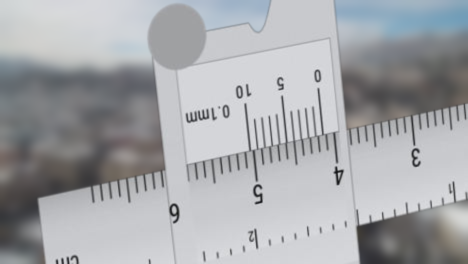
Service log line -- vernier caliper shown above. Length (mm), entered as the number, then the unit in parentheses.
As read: 41.4 (mm)
